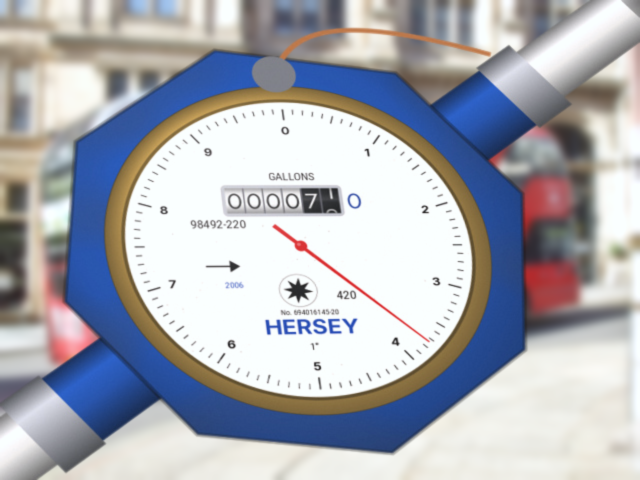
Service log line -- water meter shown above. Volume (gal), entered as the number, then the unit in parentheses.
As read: 713.7 (gal)
